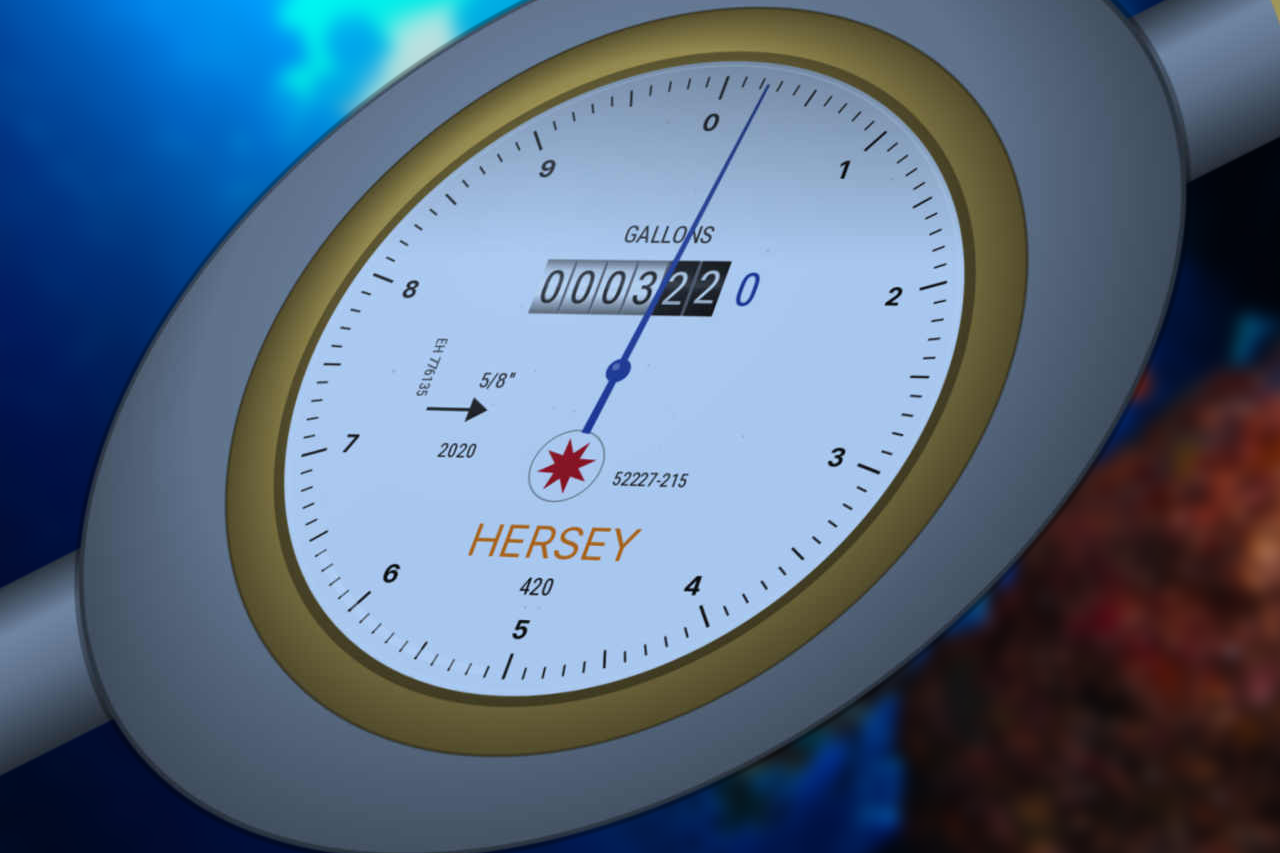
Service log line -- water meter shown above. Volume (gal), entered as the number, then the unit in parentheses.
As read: 3220.2 (gal)
